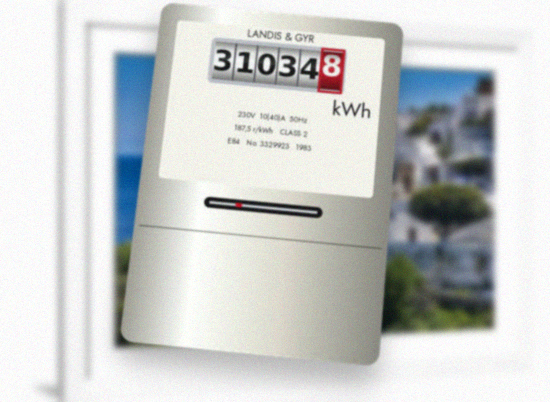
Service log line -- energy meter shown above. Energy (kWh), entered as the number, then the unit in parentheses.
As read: 31034.8 (kWh)
